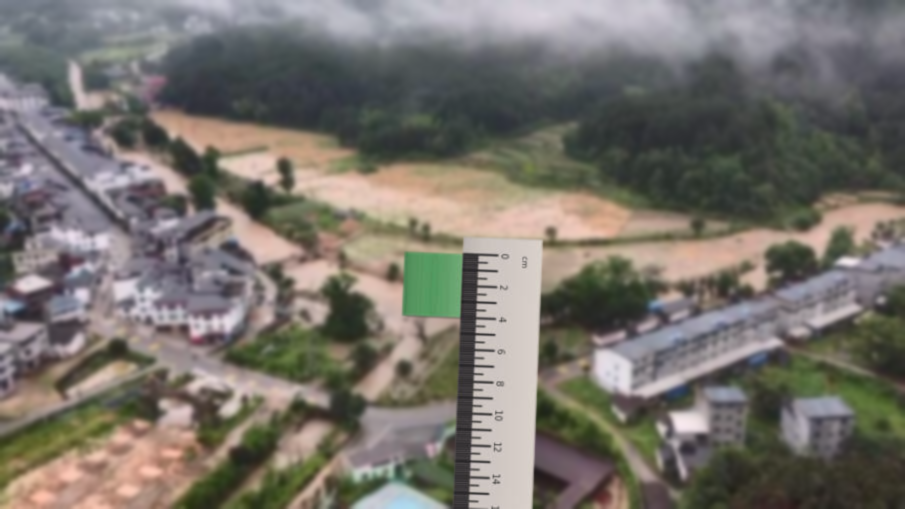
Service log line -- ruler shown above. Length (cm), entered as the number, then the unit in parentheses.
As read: 4 (cm)
